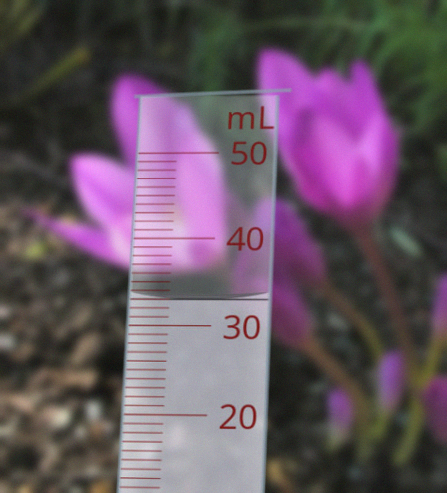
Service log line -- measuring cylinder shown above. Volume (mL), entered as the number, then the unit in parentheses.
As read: 33 (mL)
